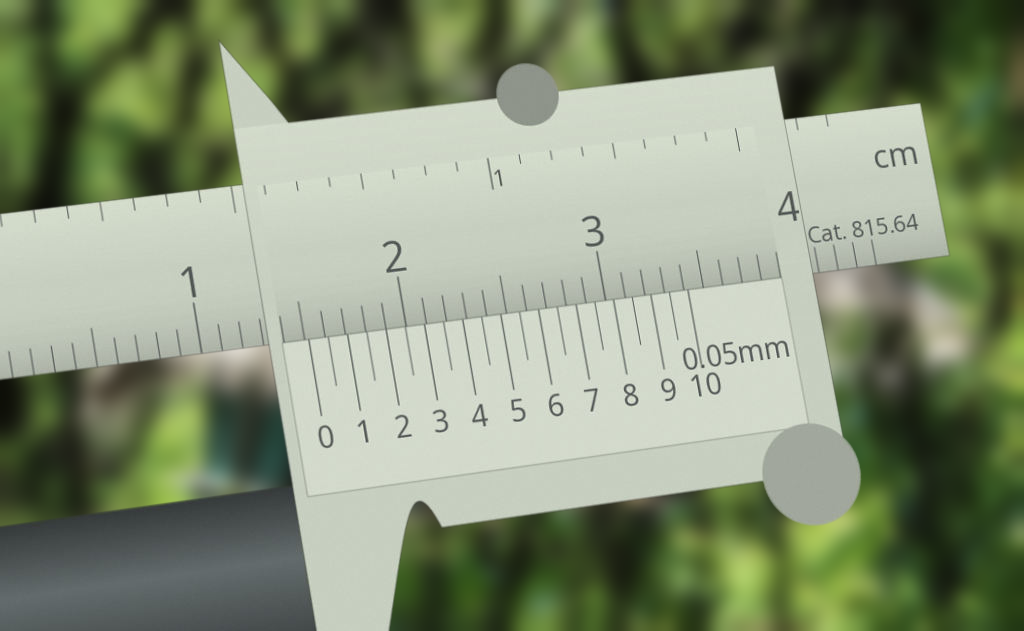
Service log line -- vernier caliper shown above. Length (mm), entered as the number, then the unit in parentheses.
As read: 15.2 (mm)
